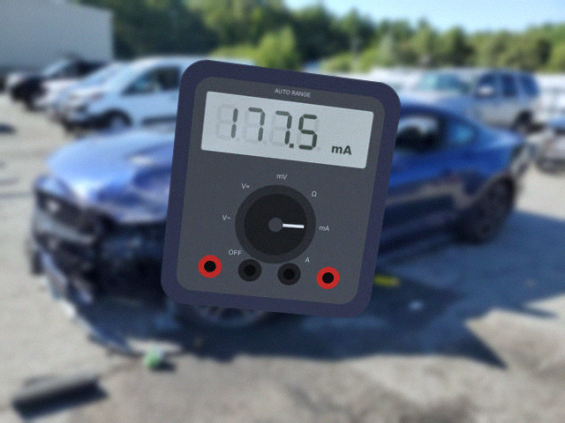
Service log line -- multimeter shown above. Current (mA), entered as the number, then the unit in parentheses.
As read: 177.5 (mA)
